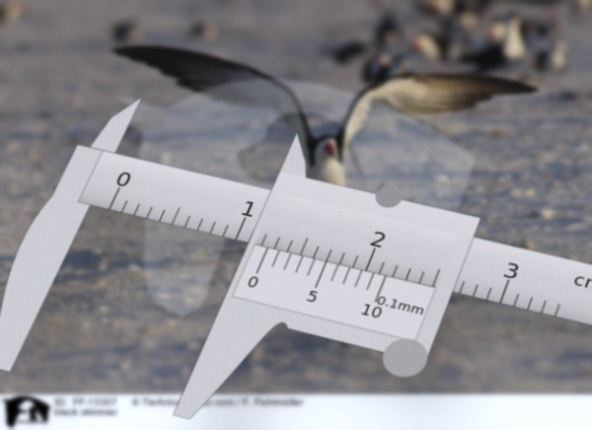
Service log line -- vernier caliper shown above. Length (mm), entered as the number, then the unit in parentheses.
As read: 12.5 (mm)
